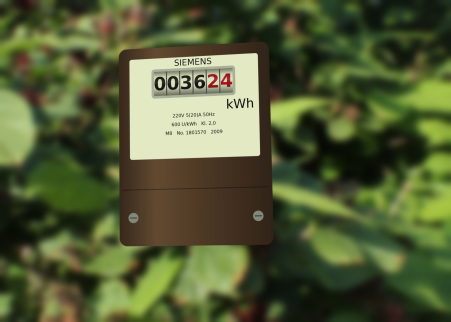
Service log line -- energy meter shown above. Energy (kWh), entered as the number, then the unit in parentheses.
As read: 36.24 (kWh)
